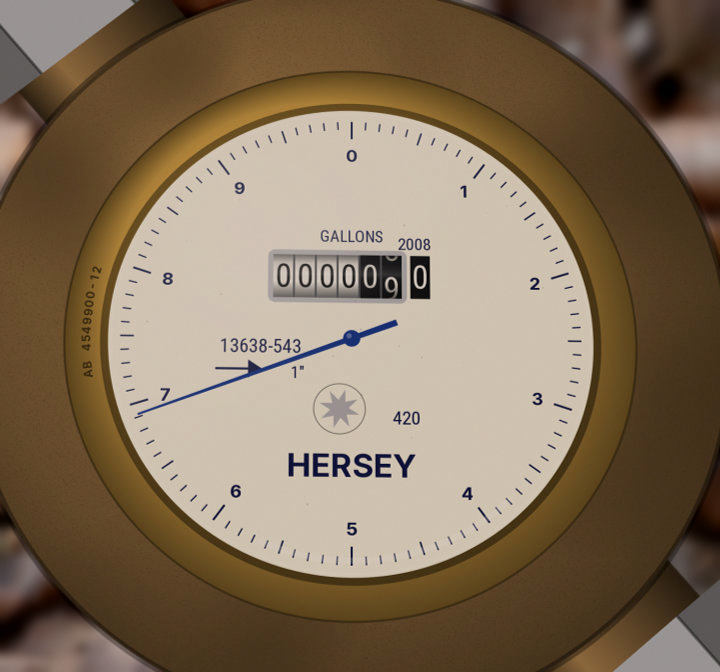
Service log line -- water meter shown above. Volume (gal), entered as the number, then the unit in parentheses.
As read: 86.9 (gal)
